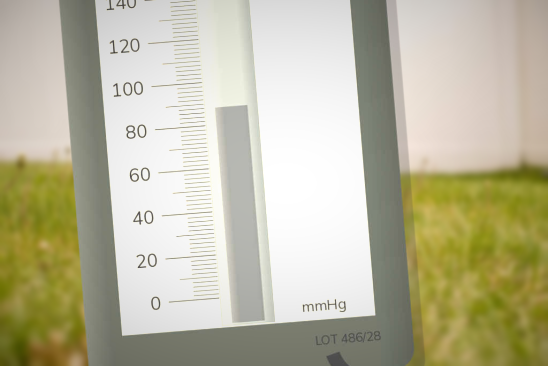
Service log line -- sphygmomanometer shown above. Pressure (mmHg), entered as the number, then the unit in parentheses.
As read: 88 (mmHg)
